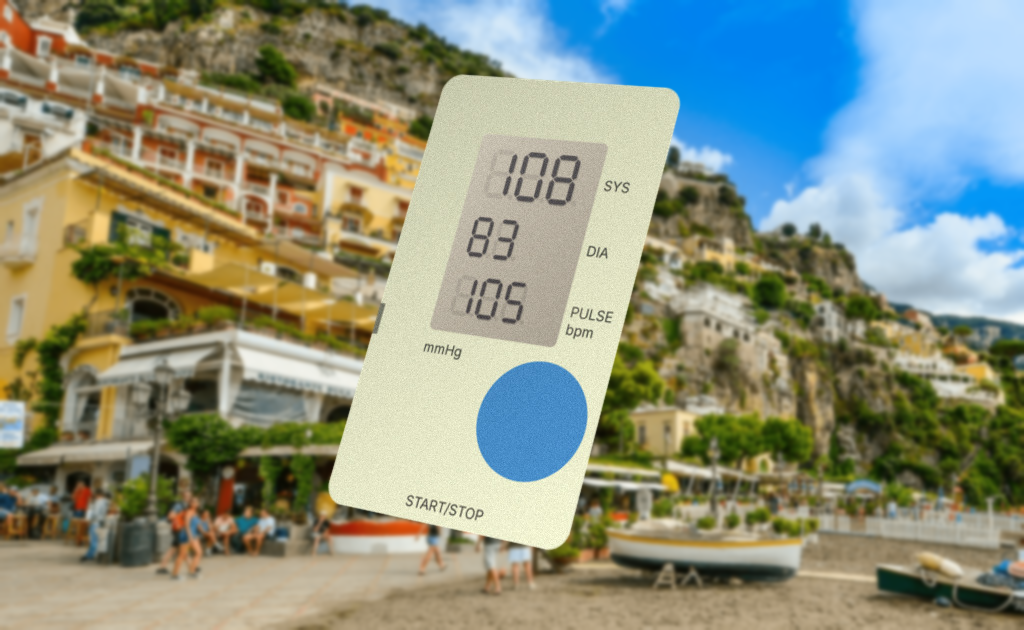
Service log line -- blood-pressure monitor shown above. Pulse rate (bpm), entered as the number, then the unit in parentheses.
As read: 105 (bpm)
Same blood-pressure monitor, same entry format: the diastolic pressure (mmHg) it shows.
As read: 83 (mmHg)
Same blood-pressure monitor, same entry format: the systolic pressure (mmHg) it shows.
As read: 108 (mmHg)
